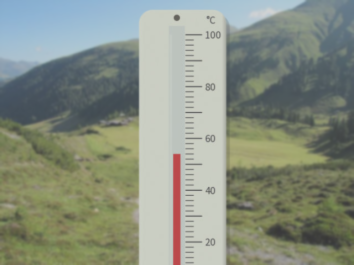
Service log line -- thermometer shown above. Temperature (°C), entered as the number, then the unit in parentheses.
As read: 54 (°C)
